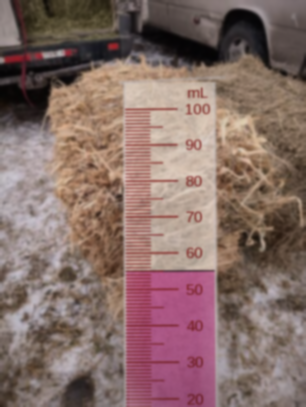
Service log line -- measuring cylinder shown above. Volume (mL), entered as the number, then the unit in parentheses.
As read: 55 (mL)
